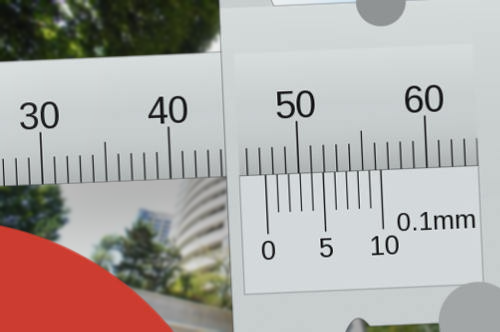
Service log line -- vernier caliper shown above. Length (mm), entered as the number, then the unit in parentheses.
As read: 47.4 (mm)
